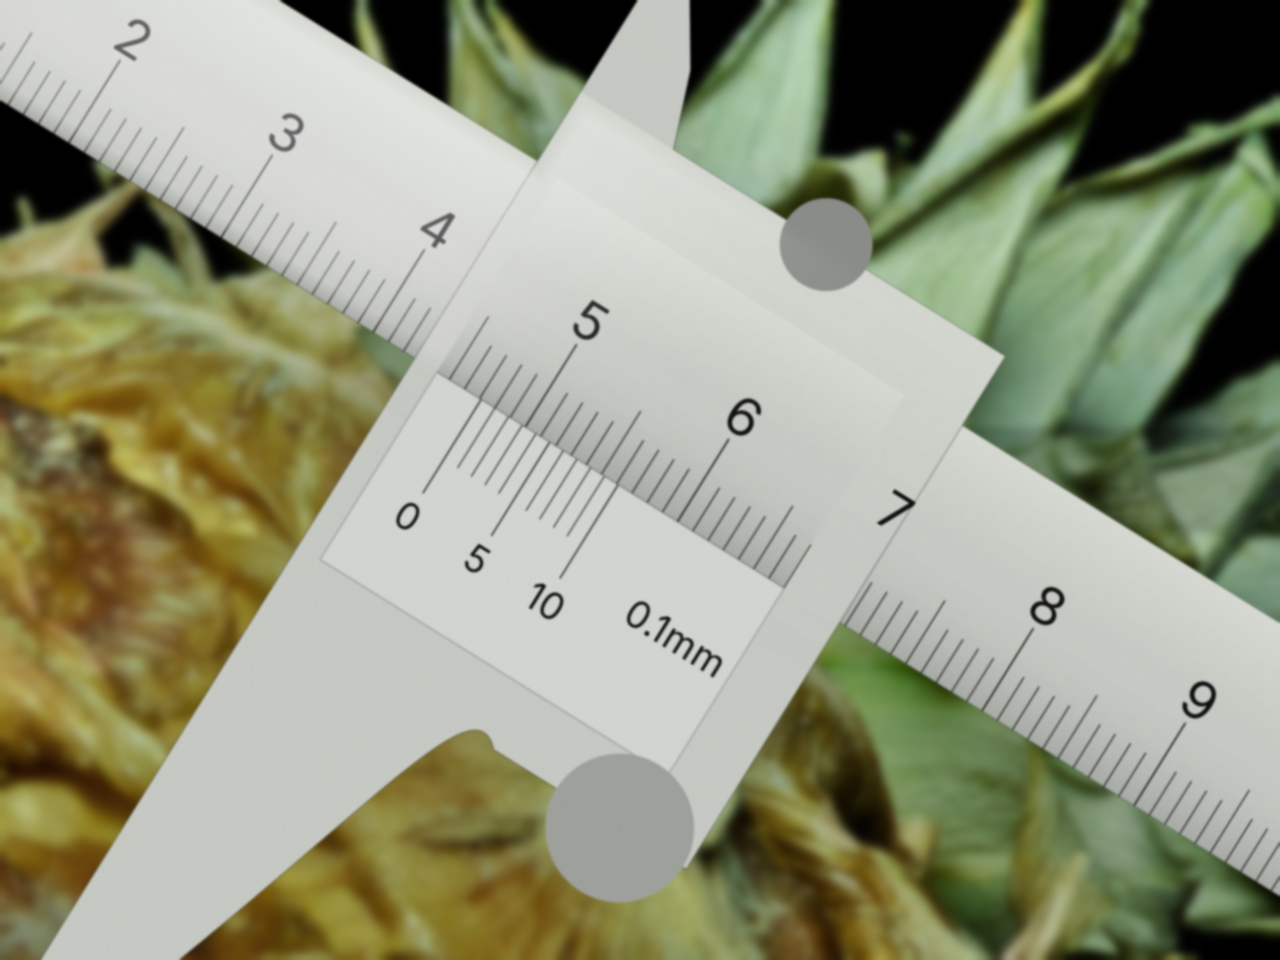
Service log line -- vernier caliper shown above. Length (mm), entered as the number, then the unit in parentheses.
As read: 47.1 (mm)
